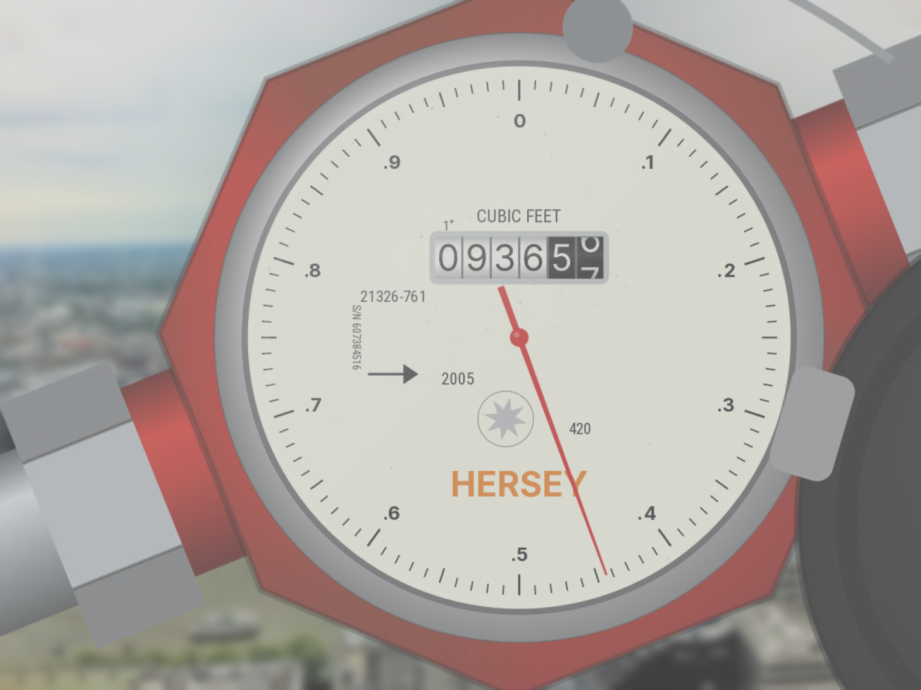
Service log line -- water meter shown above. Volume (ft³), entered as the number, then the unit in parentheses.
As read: 93656.44 (ft³)
